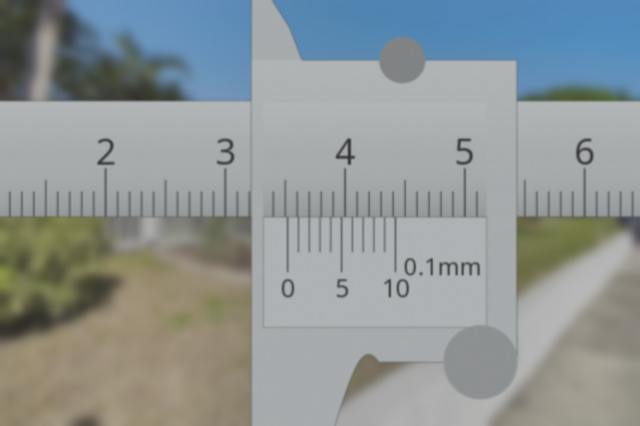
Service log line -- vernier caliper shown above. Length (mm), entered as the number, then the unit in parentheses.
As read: 35.2 (mm)
